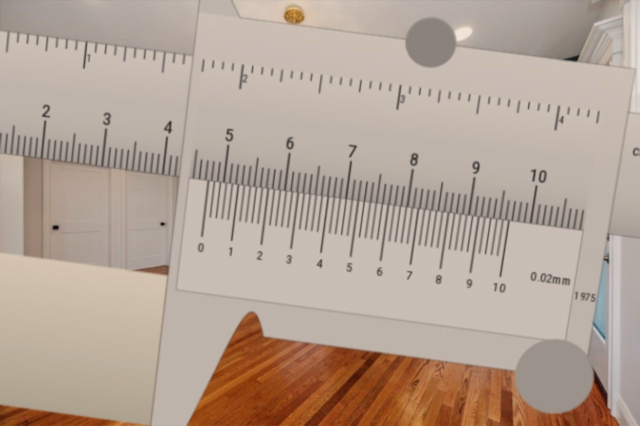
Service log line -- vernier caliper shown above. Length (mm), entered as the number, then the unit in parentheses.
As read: 47.5 (mm)
